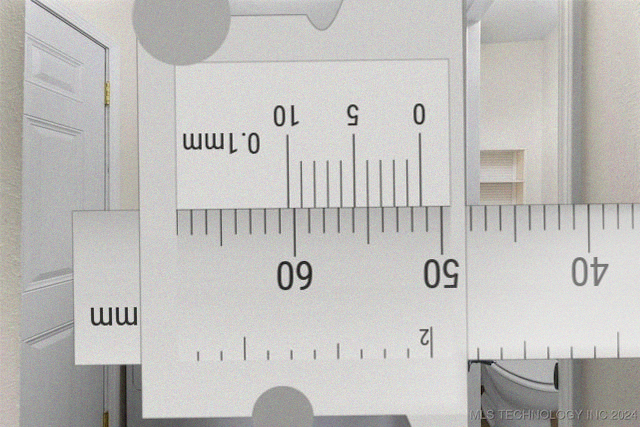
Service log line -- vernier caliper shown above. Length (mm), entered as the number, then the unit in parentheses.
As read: 51.4 (mm)
